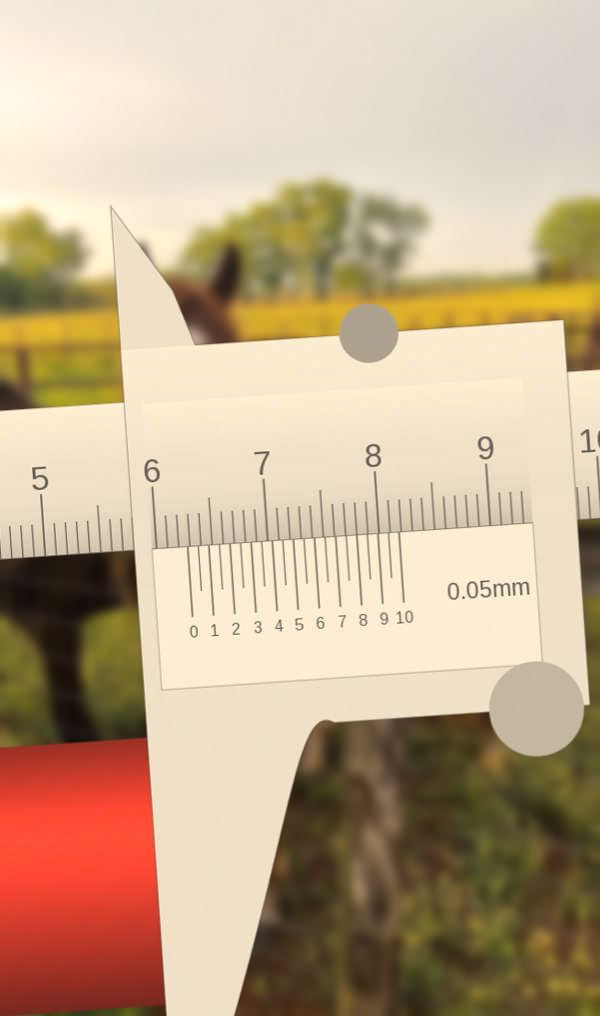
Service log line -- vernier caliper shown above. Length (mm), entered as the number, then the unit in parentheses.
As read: 62.8 (mm)
